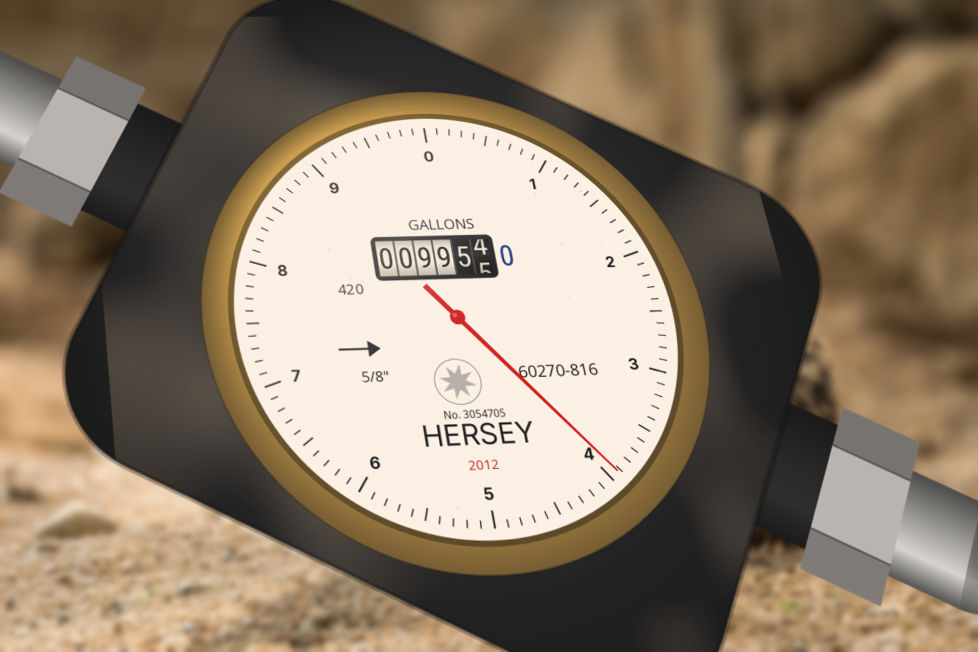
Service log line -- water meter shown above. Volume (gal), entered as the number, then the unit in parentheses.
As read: 99543.9 (gal)
